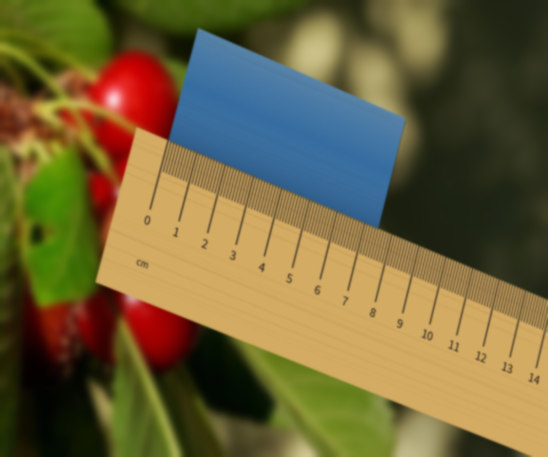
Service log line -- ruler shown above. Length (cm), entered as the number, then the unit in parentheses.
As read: 7.5 (cm)
